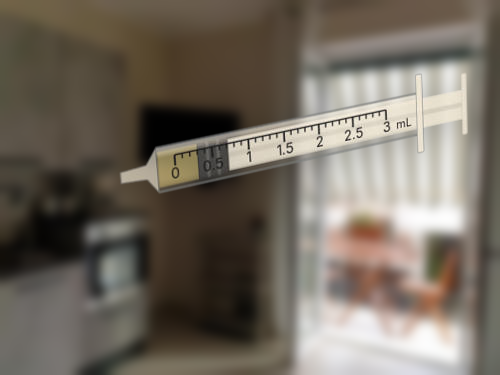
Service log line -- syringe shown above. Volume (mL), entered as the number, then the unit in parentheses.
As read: 0.3 (mL)
